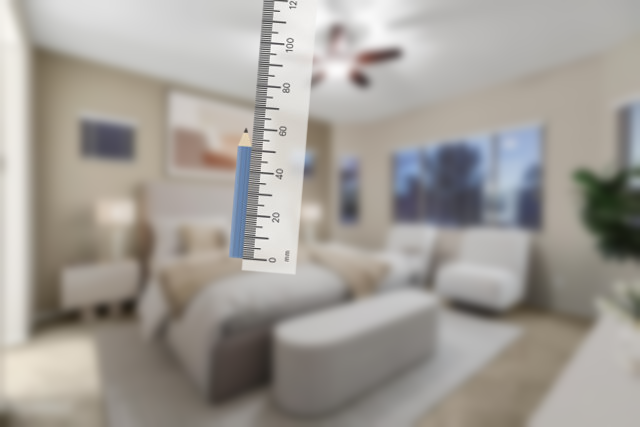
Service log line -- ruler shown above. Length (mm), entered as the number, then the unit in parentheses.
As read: 60 (mm)
